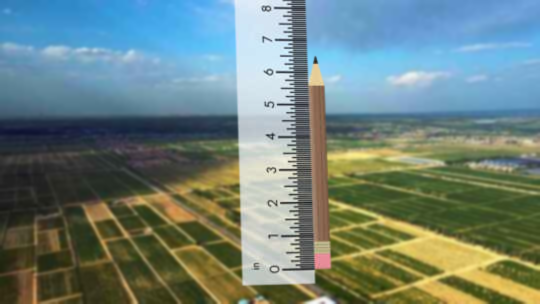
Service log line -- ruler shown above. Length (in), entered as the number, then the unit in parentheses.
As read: 6.5 (in)
